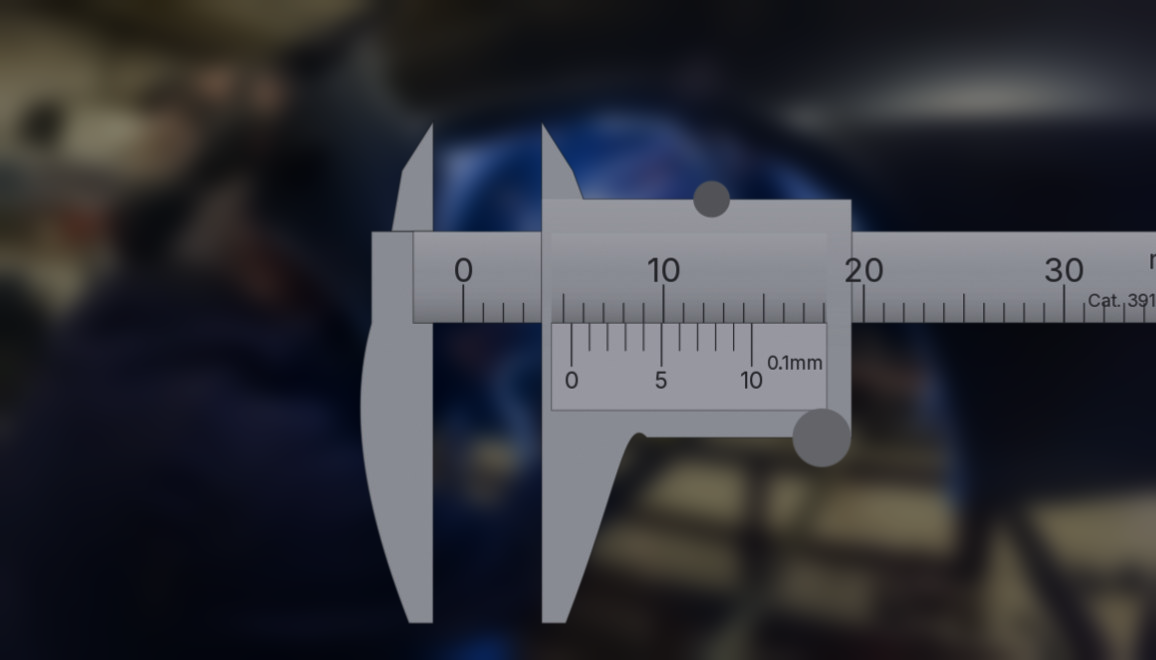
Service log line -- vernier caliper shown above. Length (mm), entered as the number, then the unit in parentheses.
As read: 5.4 (mm)
